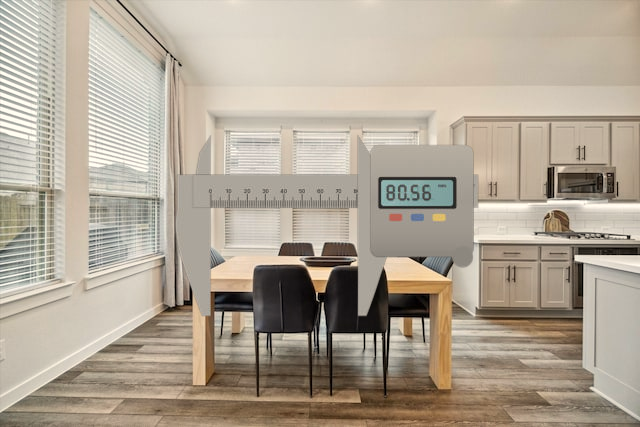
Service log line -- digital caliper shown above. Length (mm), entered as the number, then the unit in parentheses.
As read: 80.56 (mm)
